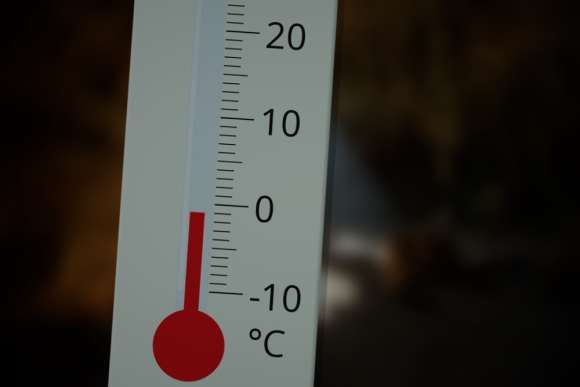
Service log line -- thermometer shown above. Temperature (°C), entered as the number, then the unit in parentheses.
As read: -1 (°C)
